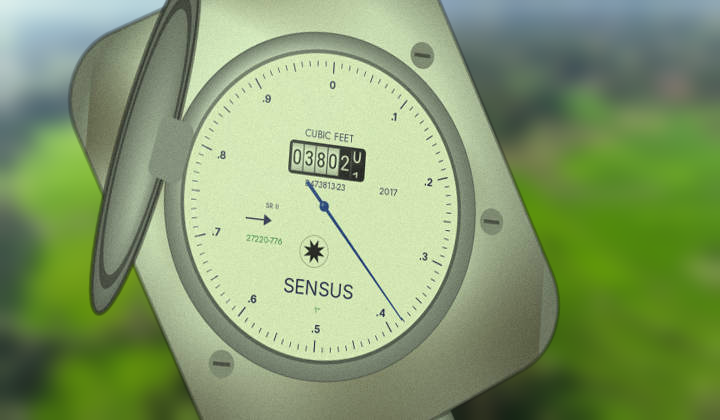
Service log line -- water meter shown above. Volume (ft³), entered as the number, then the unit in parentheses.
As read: 38020.38 (ft³)
